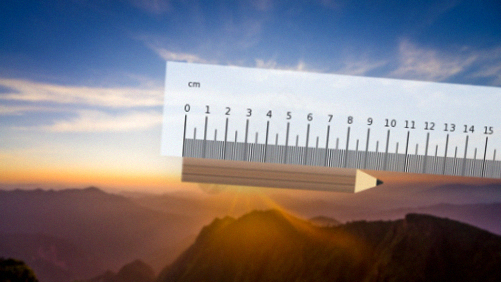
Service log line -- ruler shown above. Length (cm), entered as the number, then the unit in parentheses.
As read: 10 (cm)
